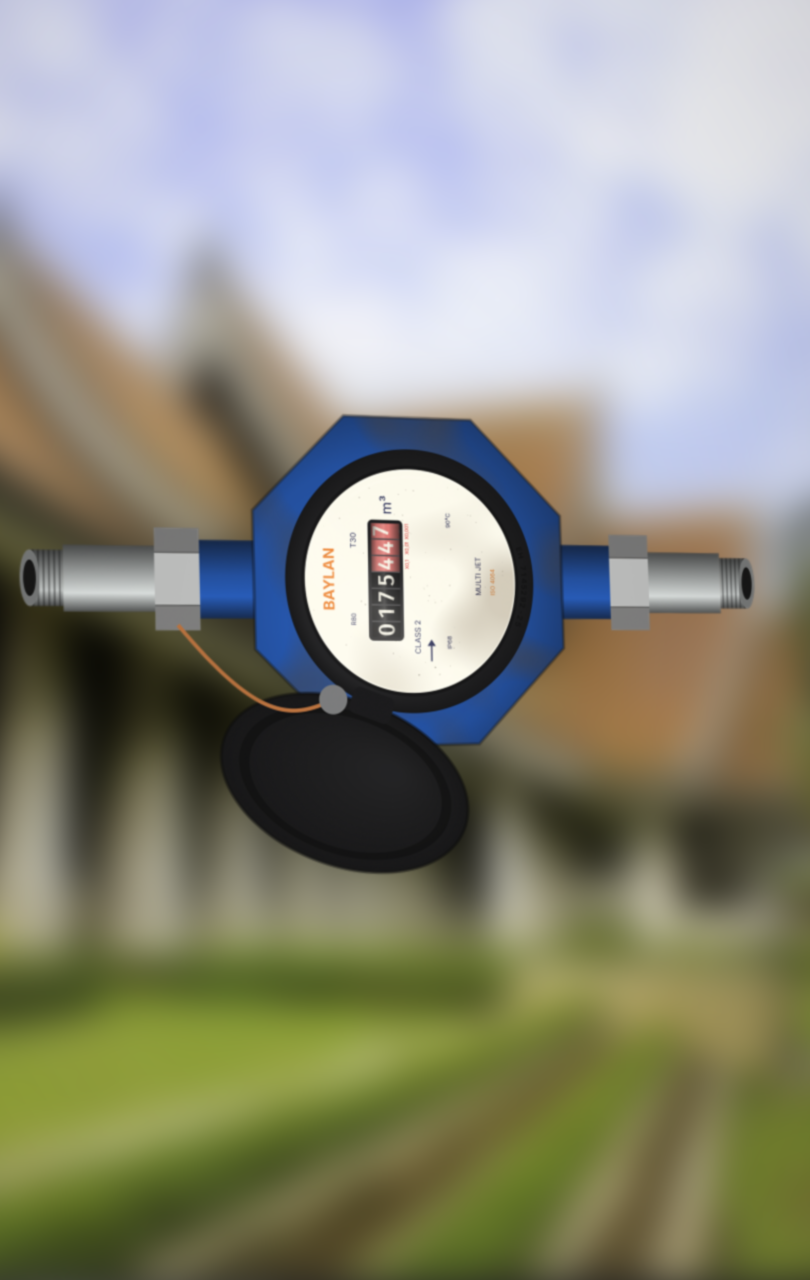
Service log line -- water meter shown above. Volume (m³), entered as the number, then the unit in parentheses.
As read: 175.447 (m³)
